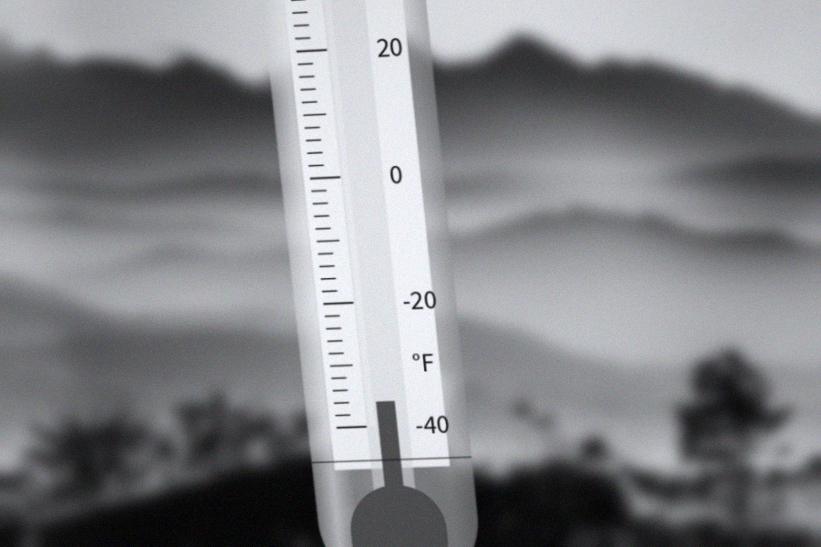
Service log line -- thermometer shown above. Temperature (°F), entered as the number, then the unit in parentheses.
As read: -36 (°F)
